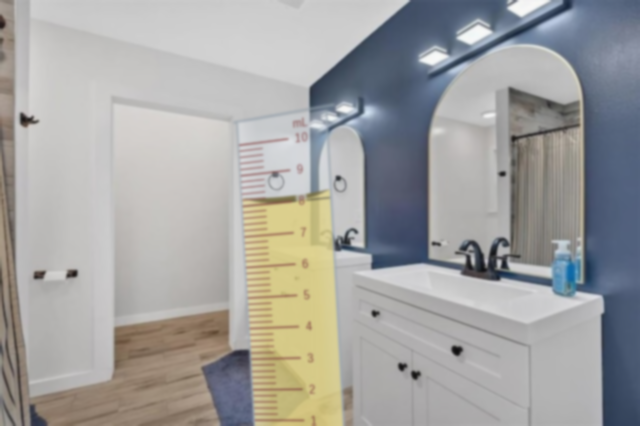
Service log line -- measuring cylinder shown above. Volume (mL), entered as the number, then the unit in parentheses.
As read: 8 (mL)
